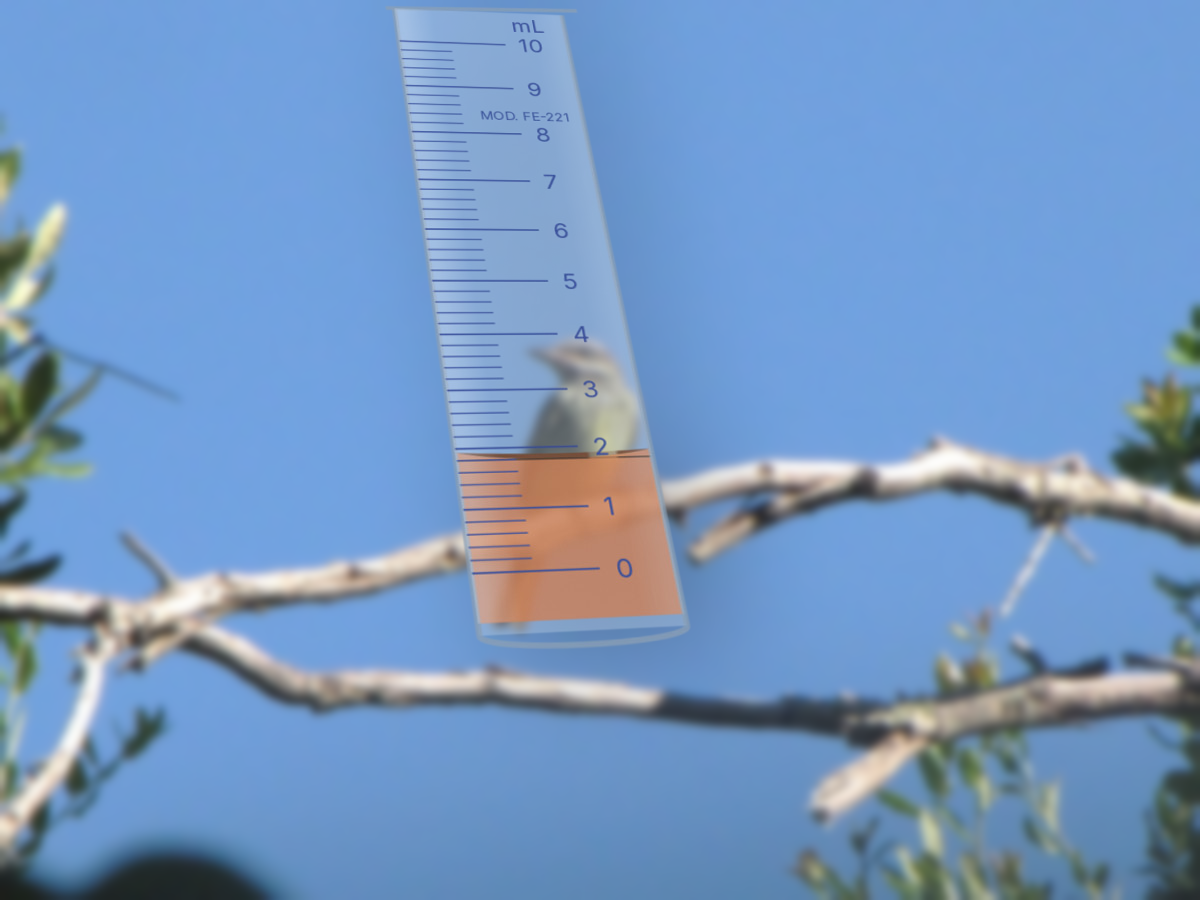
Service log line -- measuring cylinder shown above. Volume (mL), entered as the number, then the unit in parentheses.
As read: 1.8 (mL)
